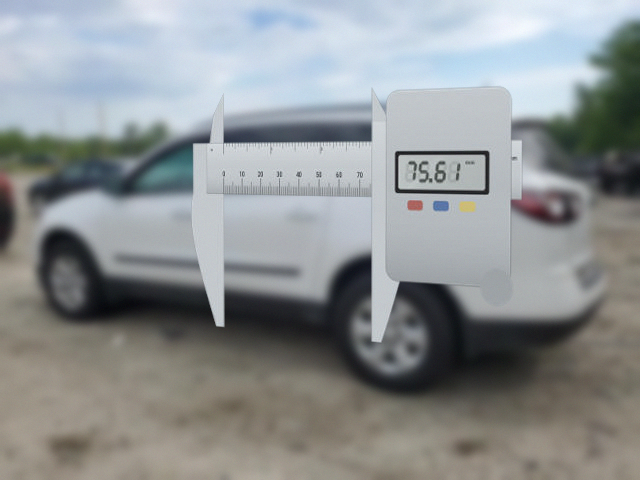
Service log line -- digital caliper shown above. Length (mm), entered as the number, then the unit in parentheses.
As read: 75.61 (mm)
